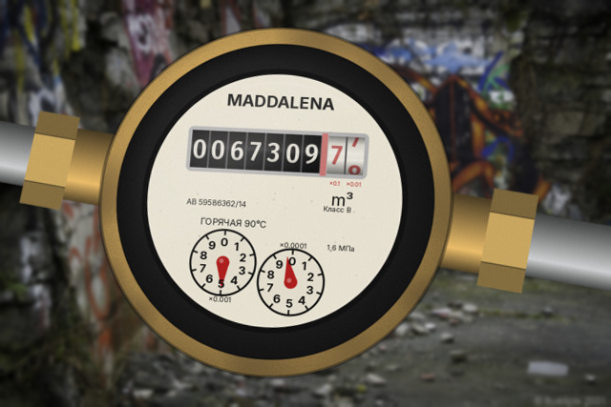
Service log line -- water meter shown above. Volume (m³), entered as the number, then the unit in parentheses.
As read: 67309.7749 (m³)
